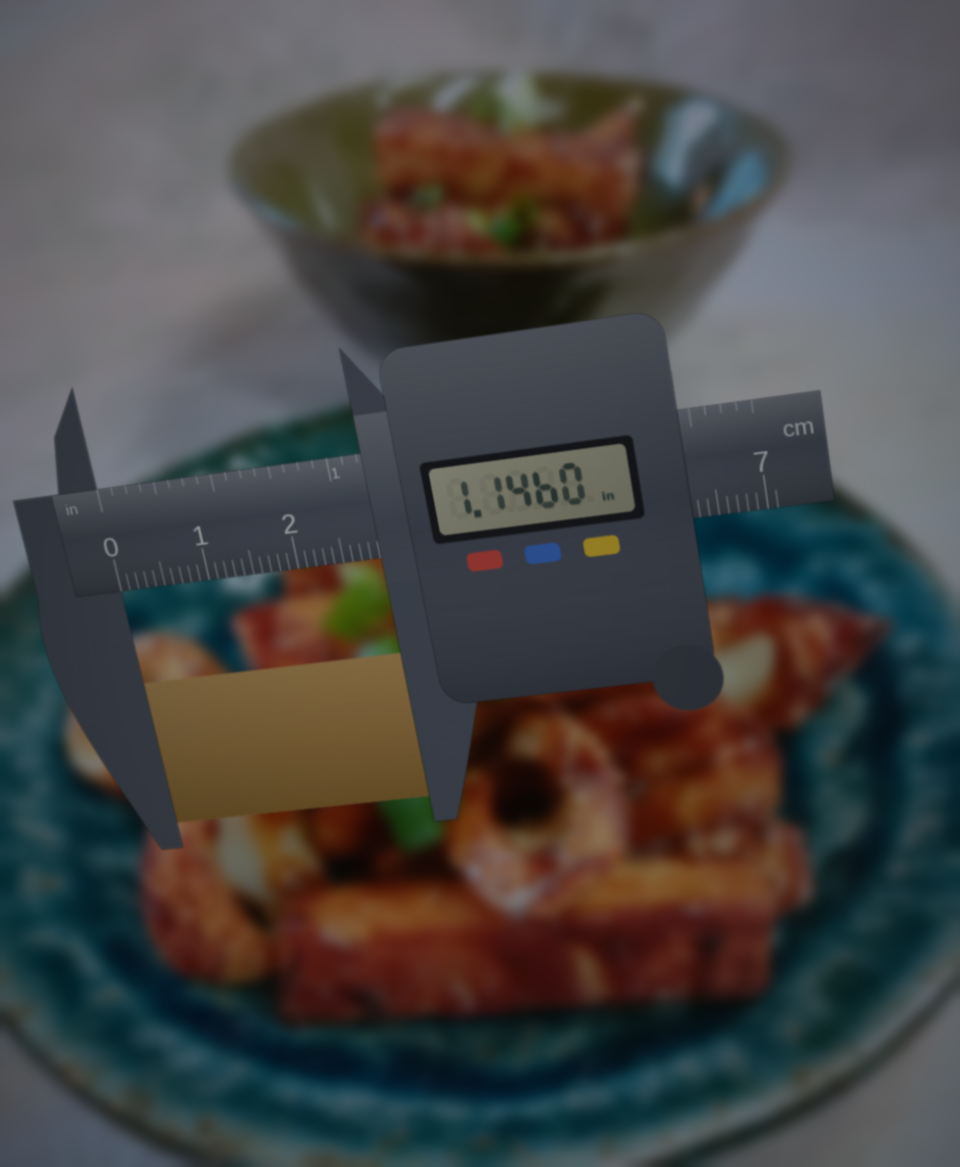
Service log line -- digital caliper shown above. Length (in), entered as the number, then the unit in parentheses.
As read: 1.1460 (in)
